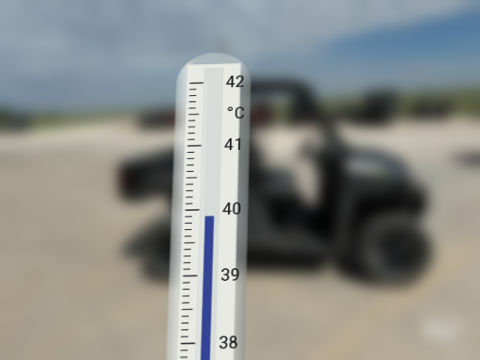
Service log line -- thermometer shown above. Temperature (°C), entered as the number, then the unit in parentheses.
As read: 39.9 (°C)
